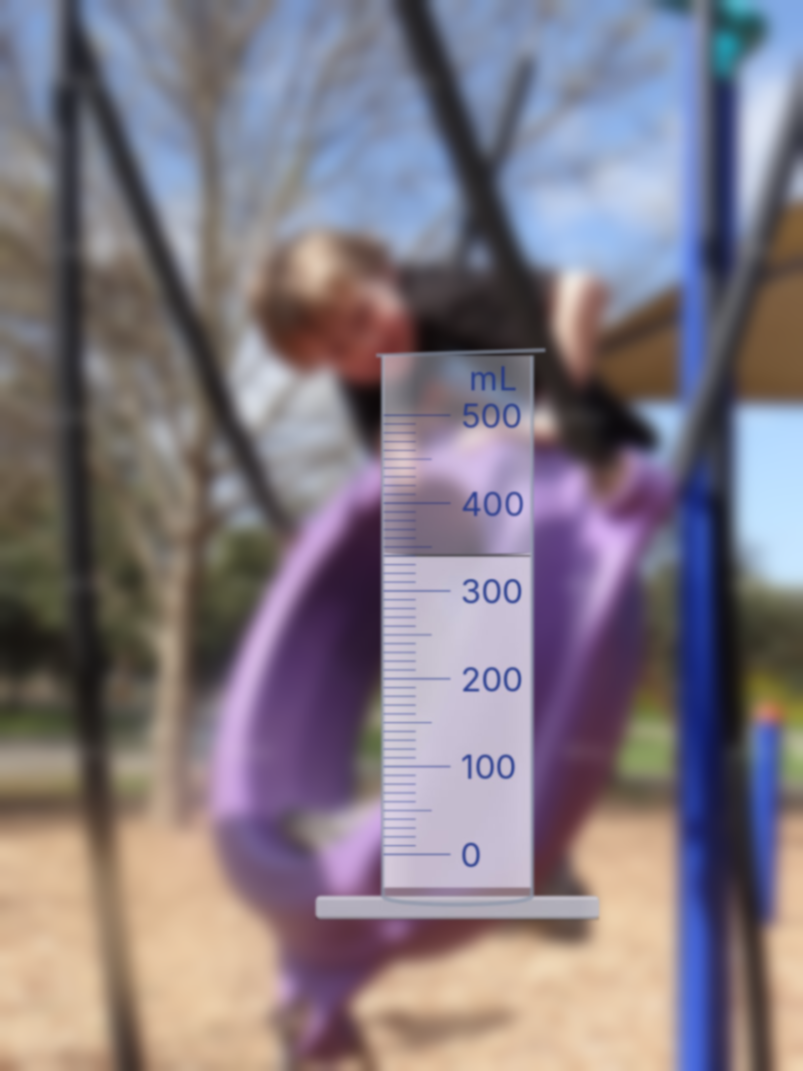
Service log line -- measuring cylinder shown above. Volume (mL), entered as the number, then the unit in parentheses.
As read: 340 (mL)
